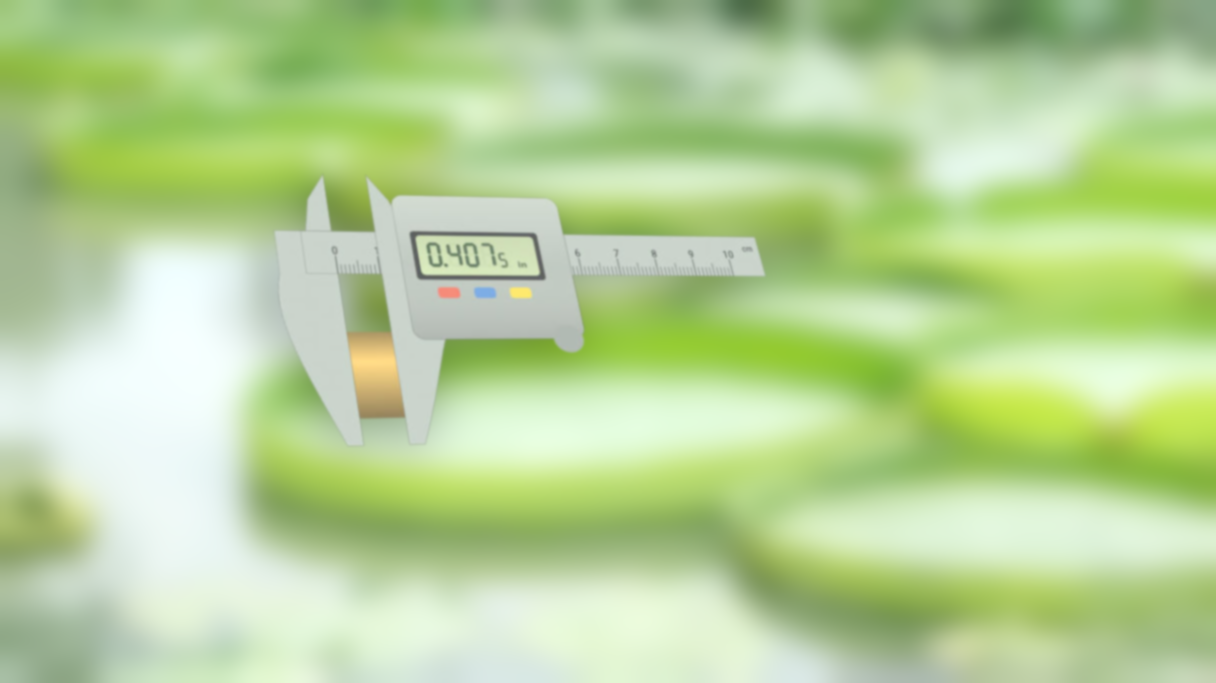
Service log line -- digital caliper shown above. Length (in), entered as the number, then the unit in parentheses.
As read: 0.4075 (in)
